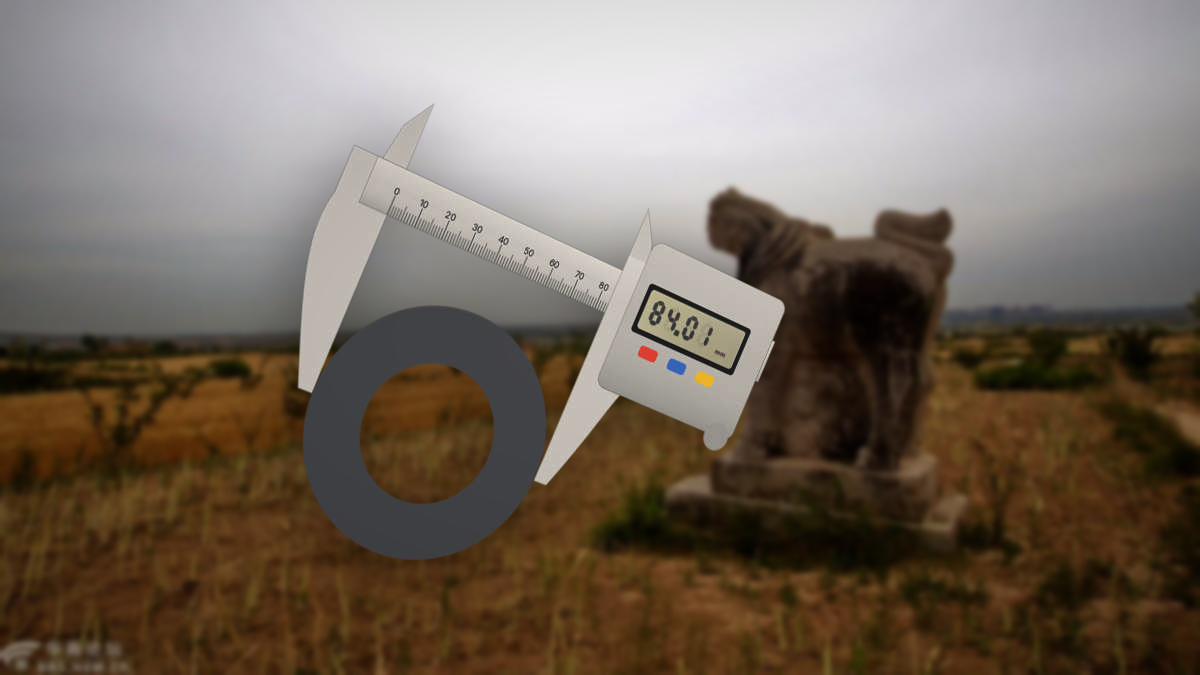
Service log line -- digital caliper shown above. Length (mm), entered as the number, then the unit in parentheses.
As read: 84.01 (mm)
